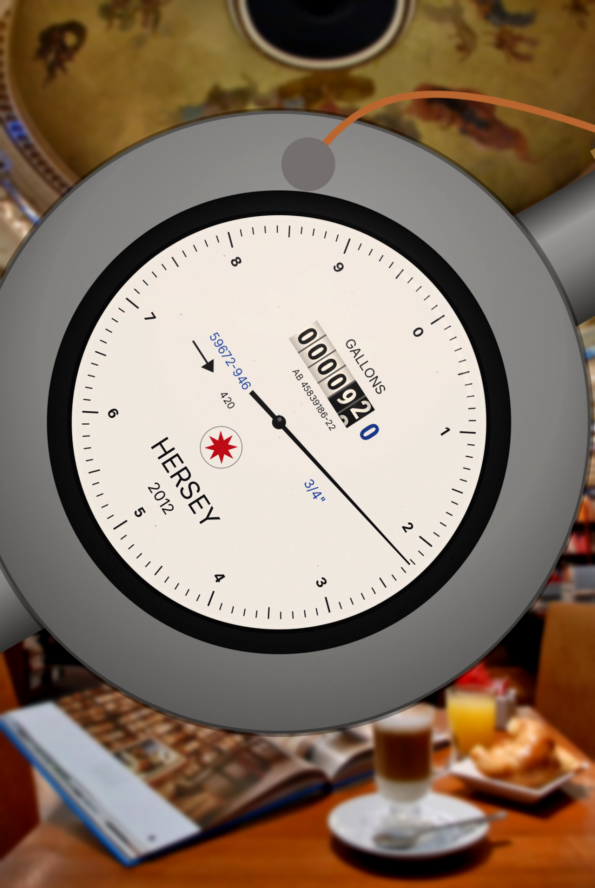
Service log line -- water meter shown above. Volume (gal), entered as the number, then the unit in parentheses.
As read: 922.2 (gal)
